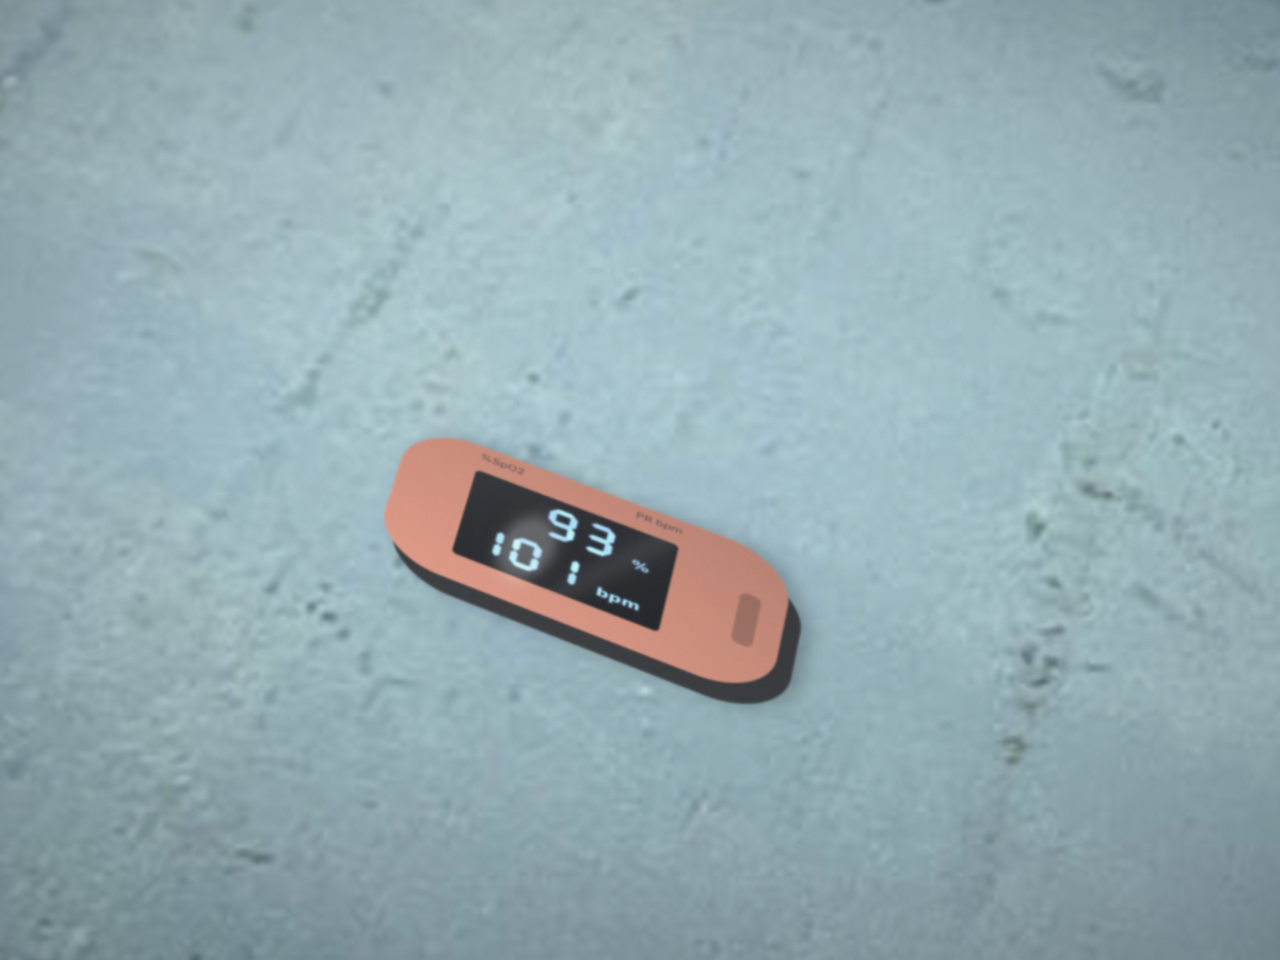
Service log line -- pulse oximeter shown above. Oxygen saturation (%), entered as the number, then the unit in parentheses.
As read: 93 (%)
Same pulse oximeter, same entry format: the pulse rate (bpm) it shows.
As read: 101 (bpm)
